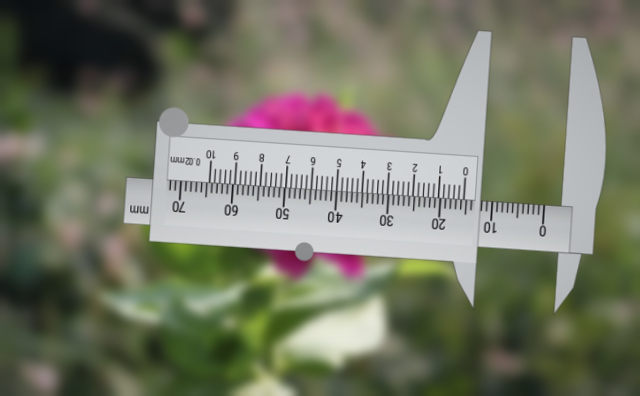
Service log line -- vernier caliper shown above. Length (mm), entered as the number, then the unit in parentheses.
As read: 15.5 (mm)
